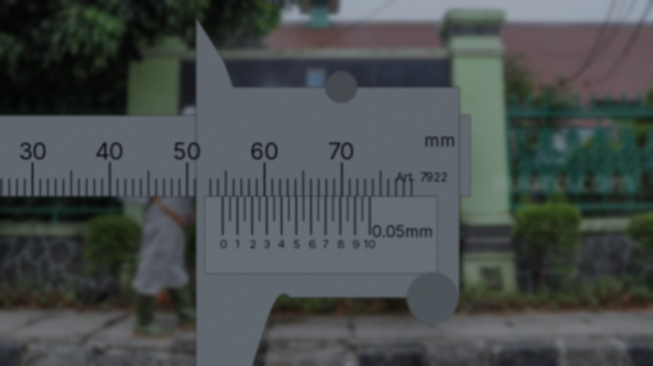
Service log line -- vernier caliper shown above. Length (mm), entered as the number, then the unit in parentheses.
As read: 54.6 (mm)
